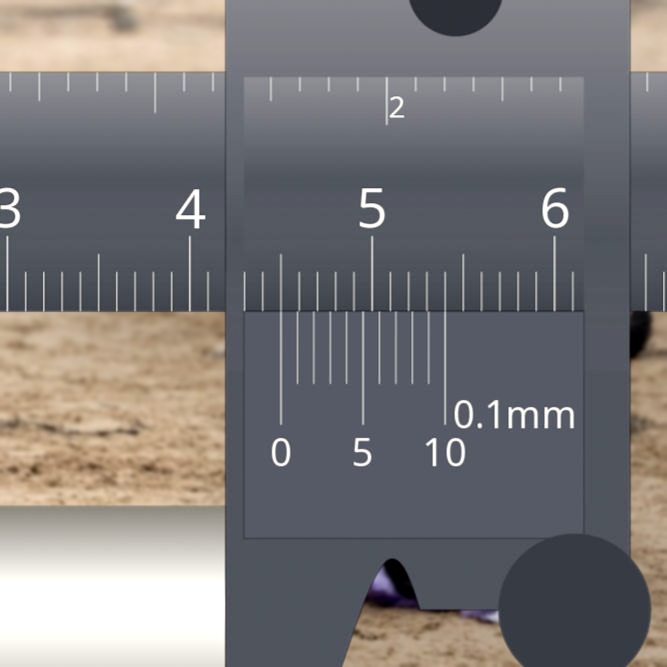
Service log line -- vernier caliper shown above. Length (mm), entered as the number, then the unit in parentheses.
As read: 45.0 (mm)
